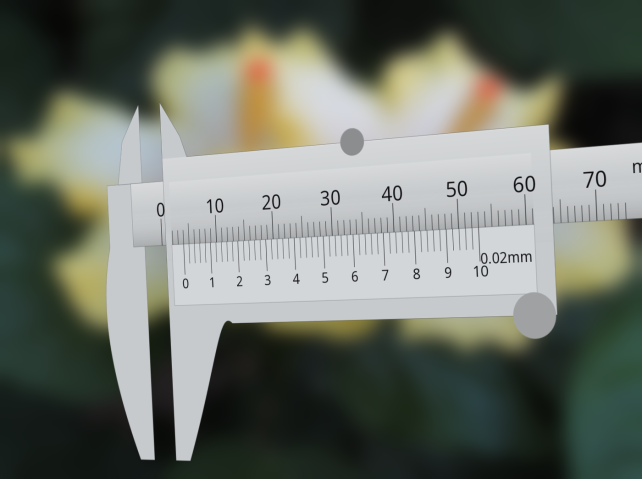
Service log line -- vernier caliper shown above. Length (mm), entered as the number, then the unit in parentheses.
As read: 4.0 (mm)
